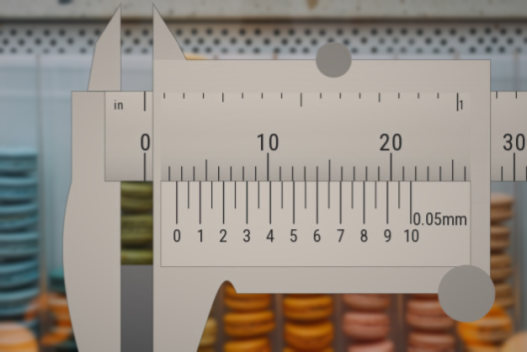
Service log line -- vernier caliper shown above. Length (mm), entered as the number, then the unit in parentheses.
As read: 2.6 (mm)
